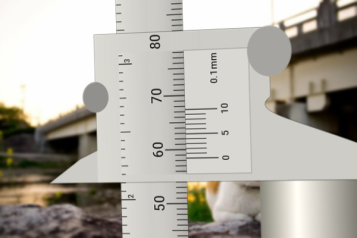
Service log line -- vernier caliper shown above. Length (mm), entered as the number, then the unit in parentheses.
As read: 58.4 (mm)
